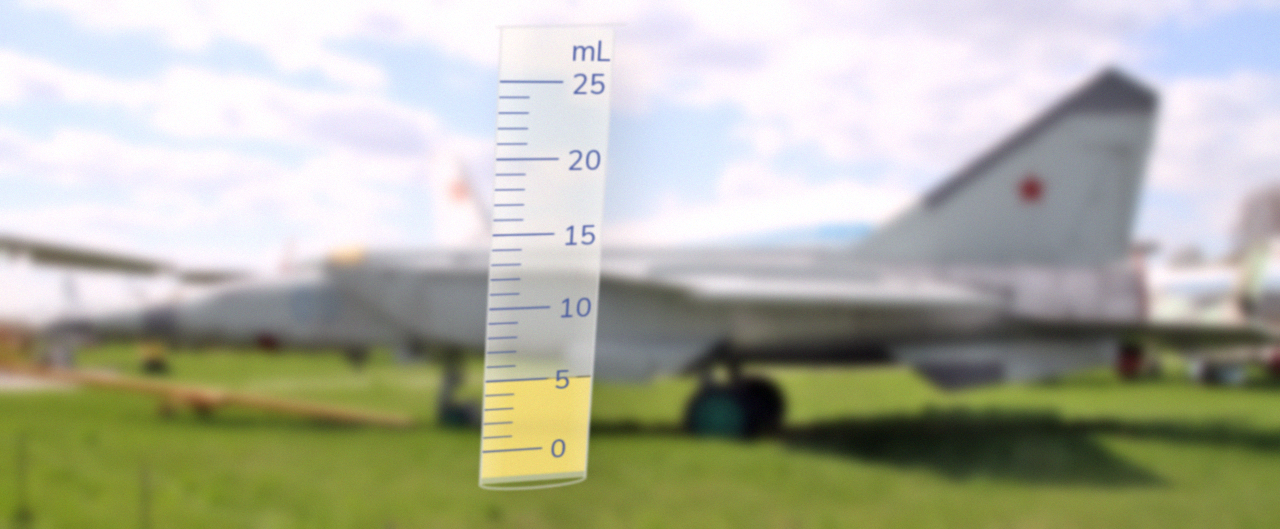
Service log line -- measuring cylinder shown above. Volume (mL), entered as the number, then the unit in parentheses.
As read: 5 (mL)
